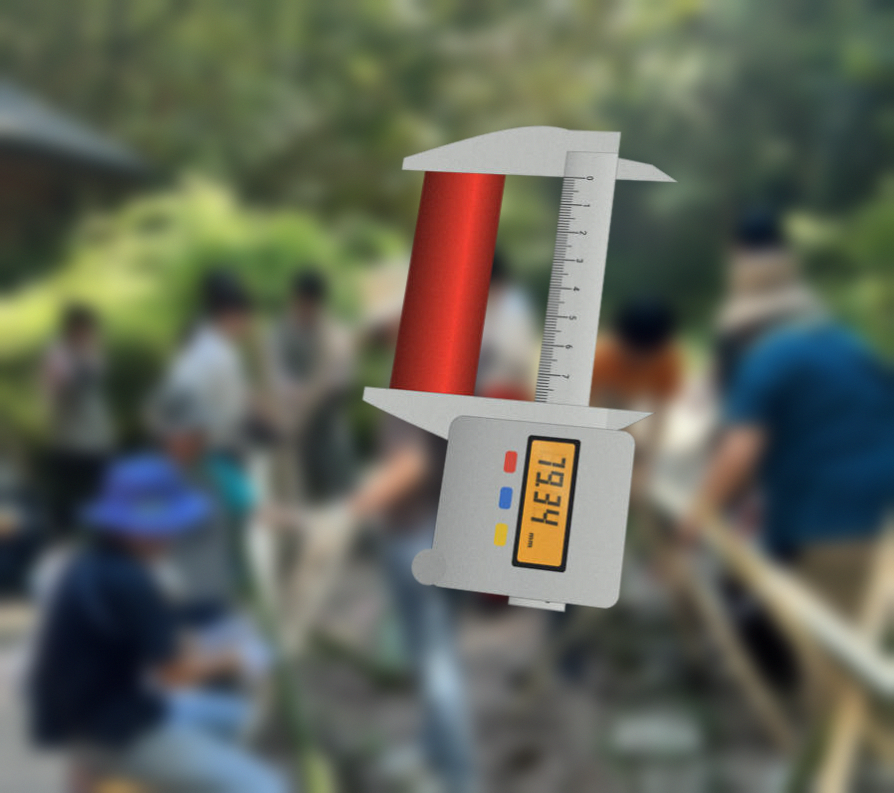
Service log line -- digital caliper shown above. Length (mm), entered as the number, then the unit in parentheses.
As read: 79.34 (mm)
